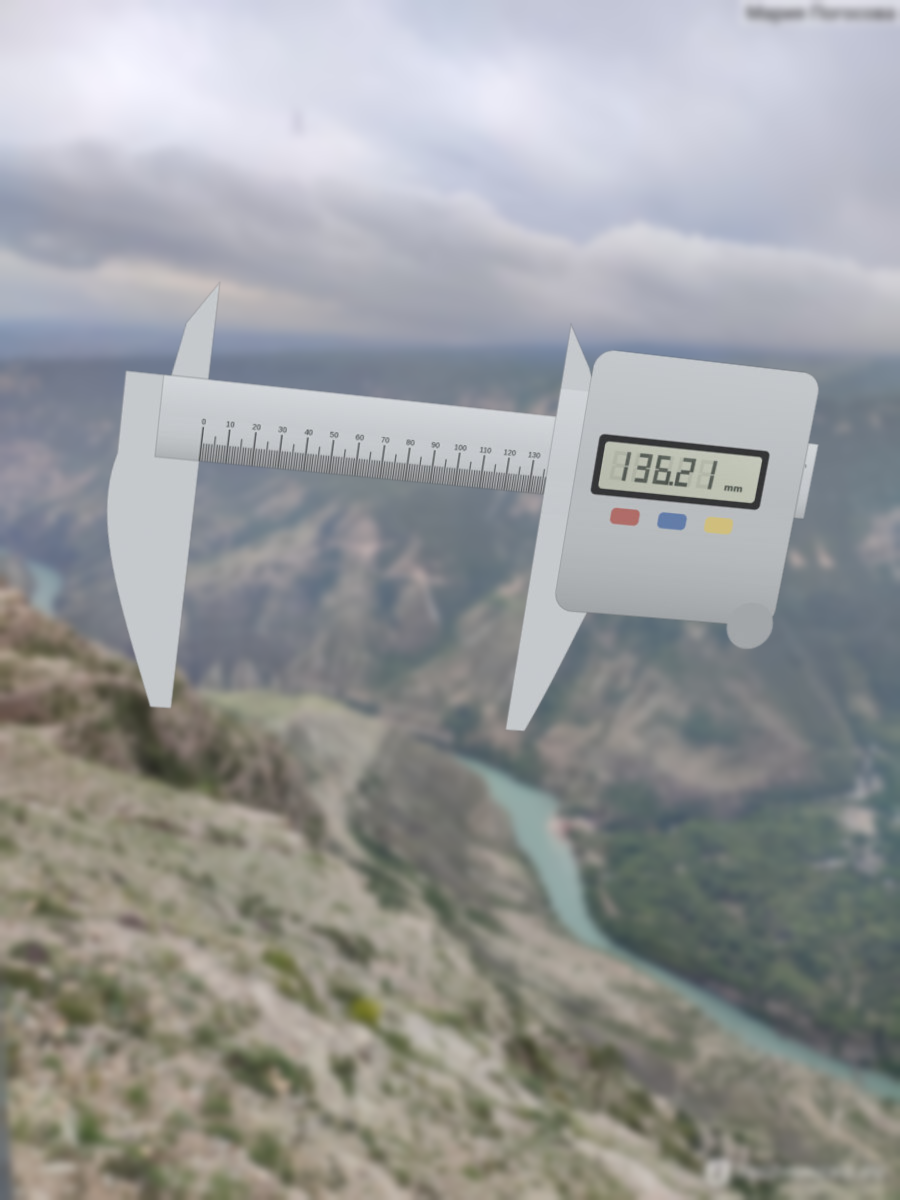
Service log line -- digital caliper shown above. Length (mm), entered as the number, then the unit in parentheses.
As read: 136.21 (mm)
